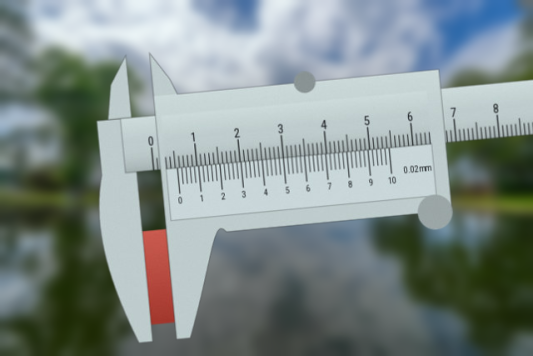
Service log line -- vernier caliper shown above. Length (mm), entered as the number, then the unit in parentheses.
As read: 5.5 (mm)
